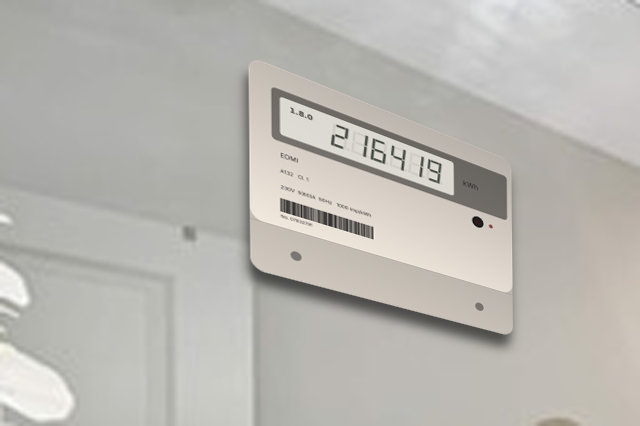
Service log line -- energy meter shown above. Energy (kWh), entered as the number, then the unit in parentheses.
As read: 216419 (kWh)
